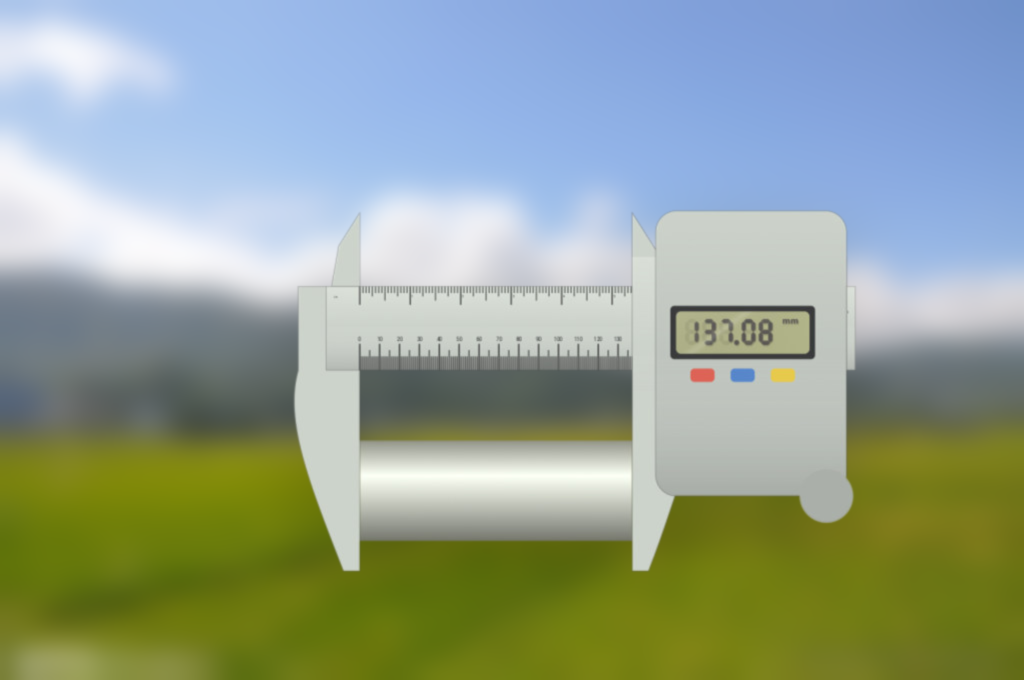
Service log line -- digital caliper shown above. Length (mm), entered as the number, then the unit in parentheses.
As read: 137.08 (mm)
